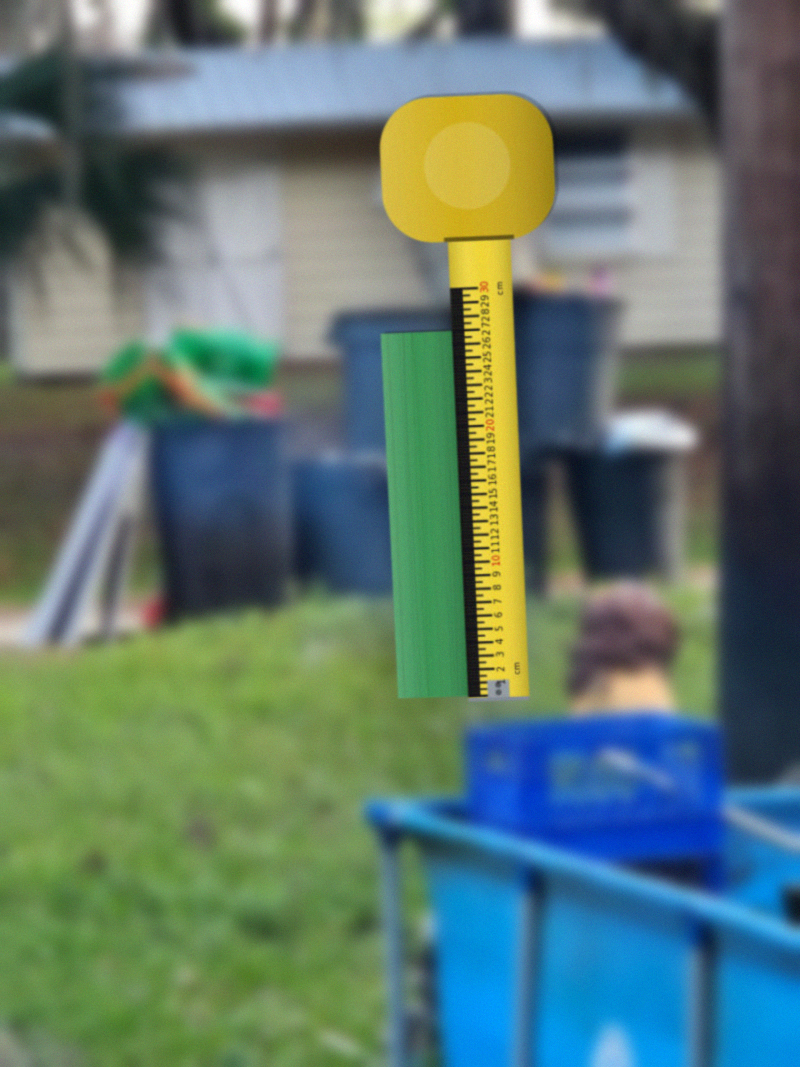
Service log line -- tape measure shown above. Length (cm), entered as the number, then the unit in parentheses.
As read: 27 (cm)
